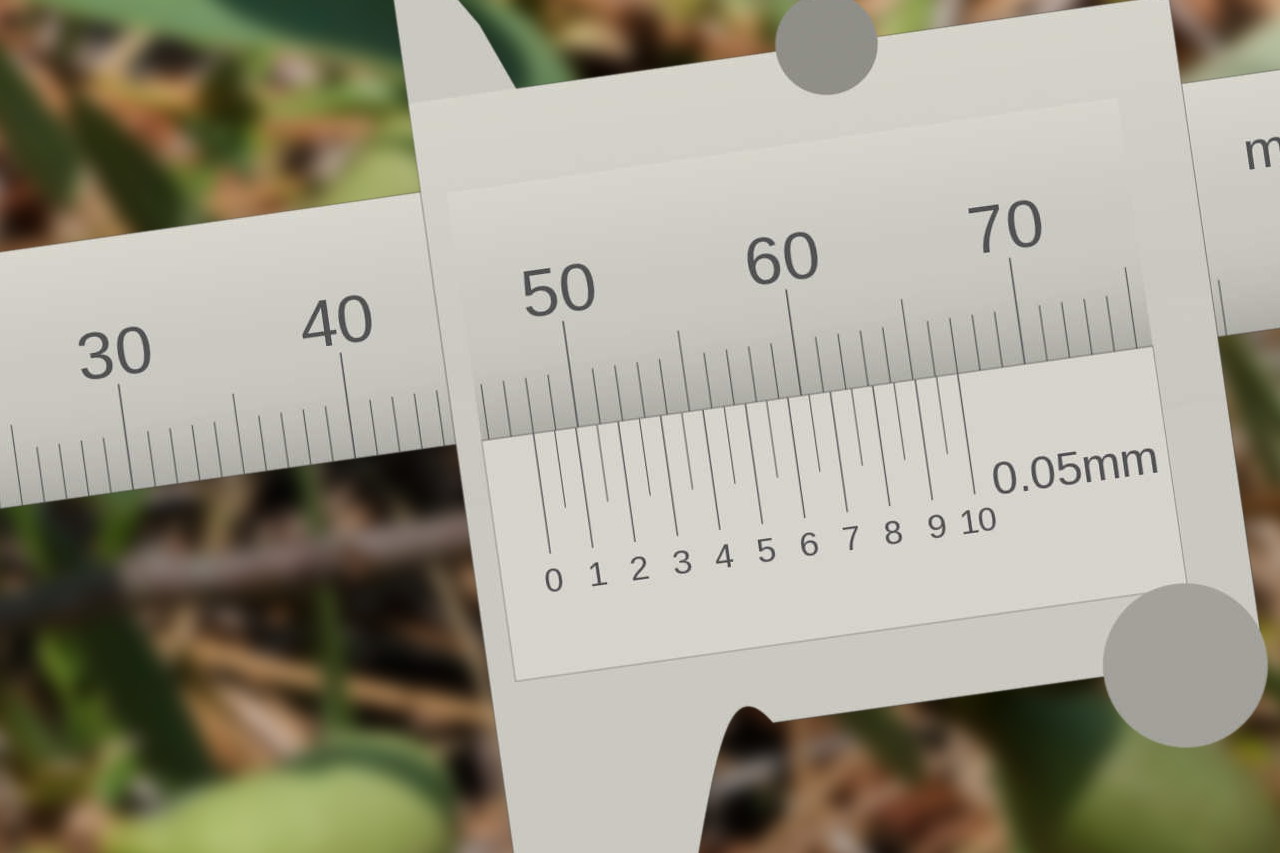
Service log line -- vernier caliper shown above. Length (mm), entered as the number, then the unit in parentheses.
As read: 48.0 (mm)
